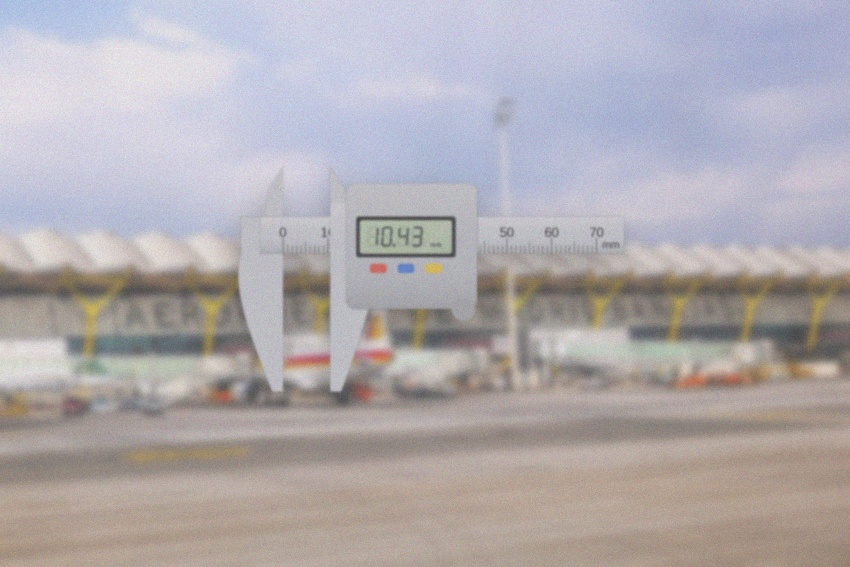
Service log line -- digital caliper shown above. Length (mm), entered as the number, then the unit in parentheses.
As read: 10.43 (mm)
